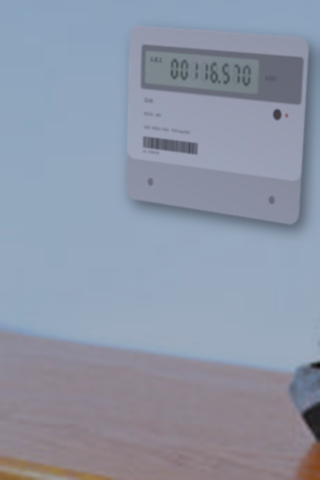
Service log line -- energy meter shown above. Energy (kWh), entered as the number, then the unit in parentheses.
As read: 116.570 (kWh)
